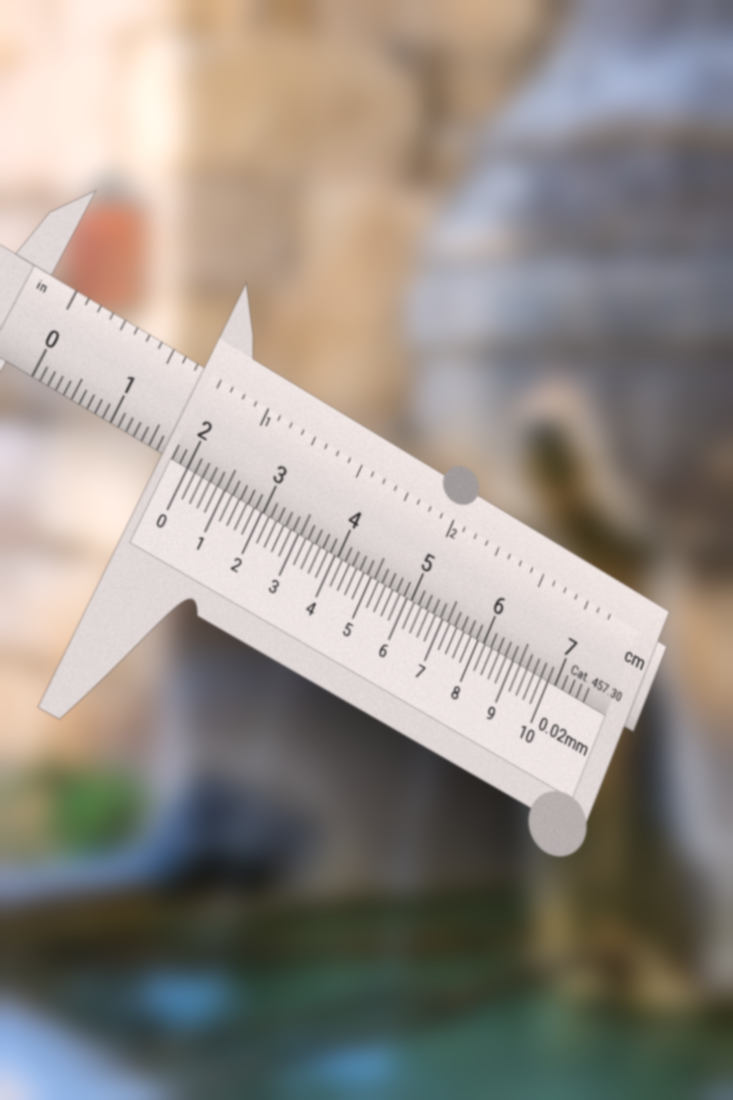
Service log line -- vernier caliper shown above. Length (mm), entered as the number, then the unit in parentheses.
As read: 20.0 (mm)
